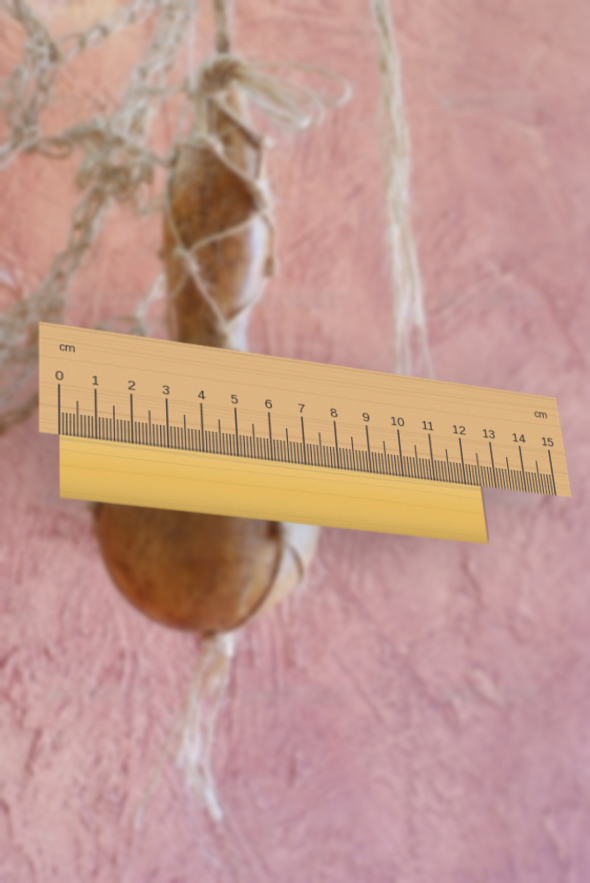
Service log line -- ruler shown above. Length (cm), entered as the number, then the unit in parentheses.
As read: 12.5 (cm)
